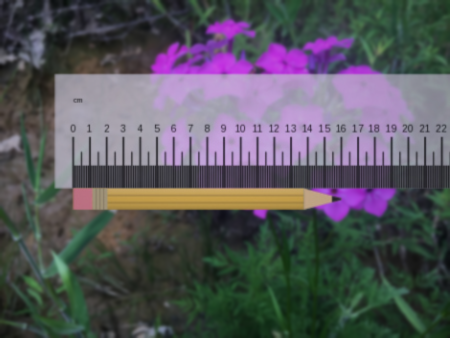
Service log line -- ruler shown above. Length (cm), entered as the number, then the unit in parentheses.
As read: 16 (cm)
